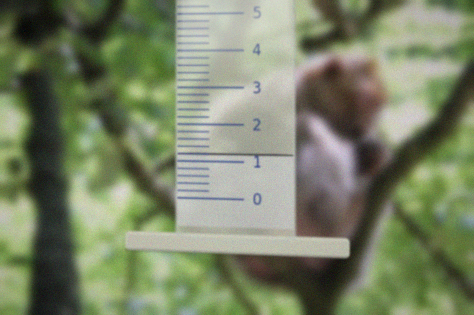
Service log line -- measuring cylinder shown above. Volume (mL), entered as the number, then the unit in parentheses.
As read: 1.2 (mL)
